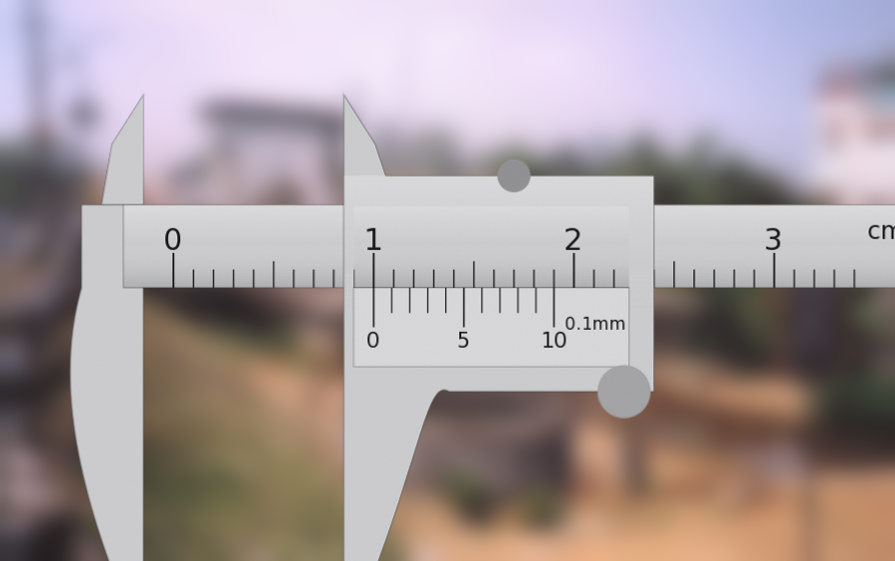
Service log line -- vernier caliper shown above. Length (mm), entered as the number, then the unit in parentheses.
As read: 10.0 (mm)
